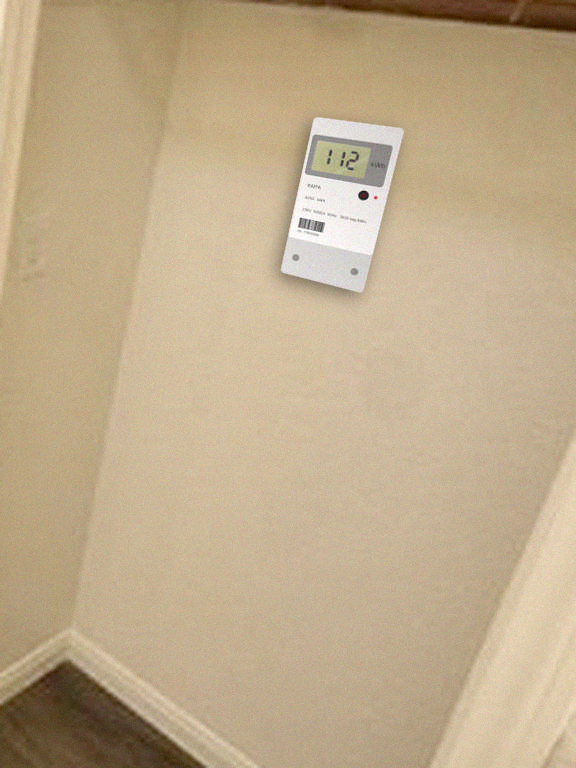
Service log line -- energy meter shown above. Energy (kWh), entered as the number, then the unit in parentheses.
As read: 112 (kWh)
